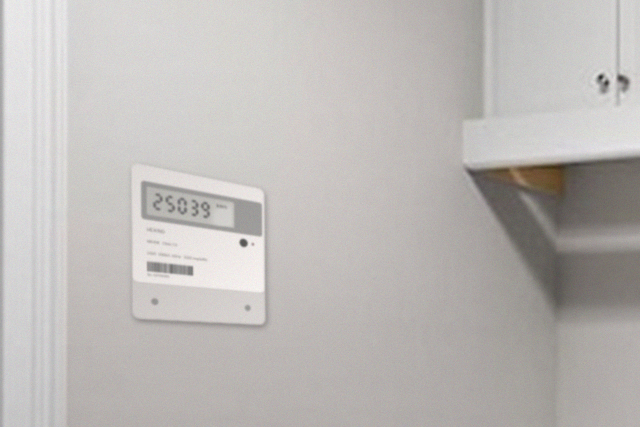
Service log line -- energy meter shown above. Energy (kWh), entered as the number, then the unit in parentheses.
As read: 25039 (kWh)
